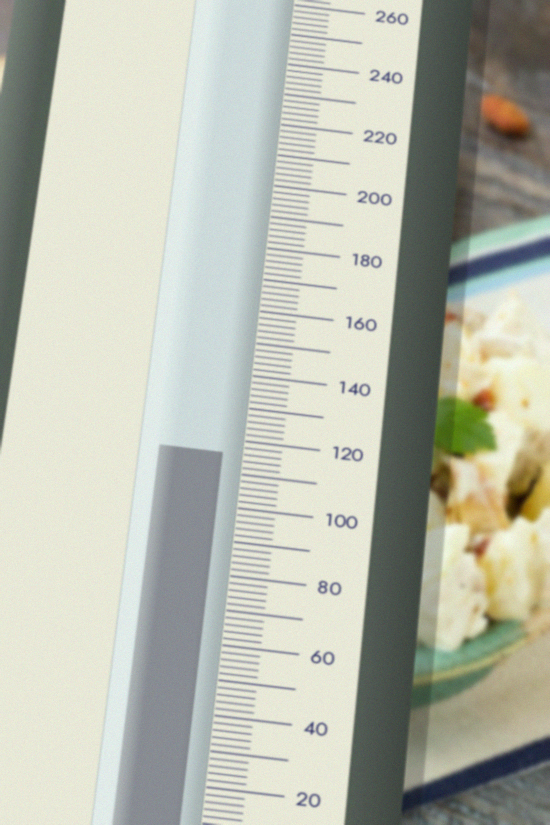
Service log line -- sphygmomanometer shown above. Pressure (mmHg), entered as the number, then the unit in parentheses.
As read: 116 (mmHg)
